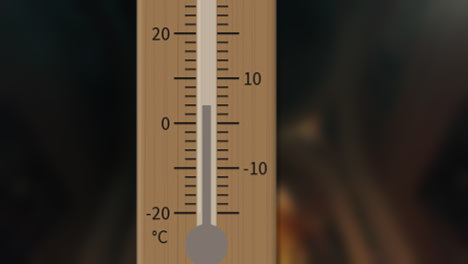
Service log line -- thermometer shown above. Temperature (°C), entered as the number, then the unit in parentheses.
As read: 4 (°C)
